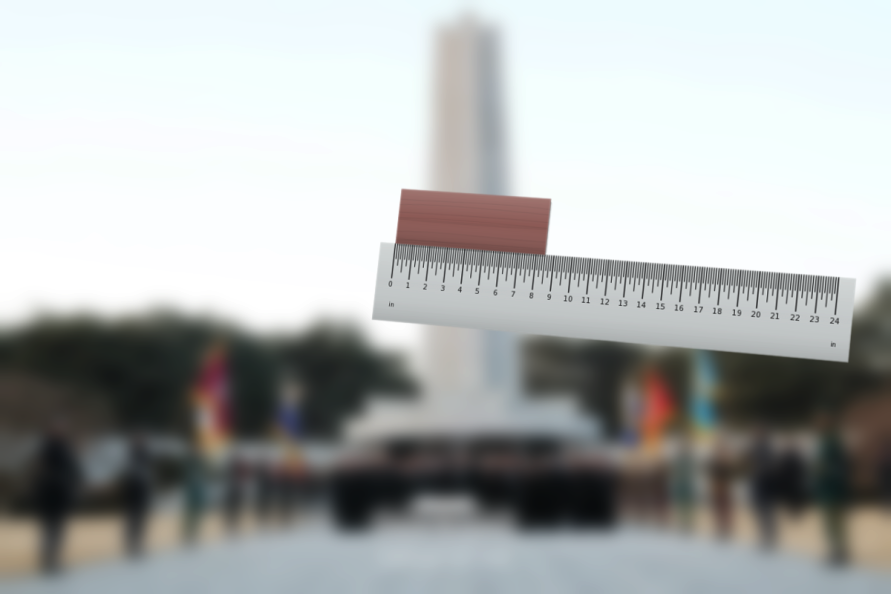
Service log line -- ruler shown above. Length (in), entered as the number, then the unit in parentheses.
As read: 8.5 (in)
